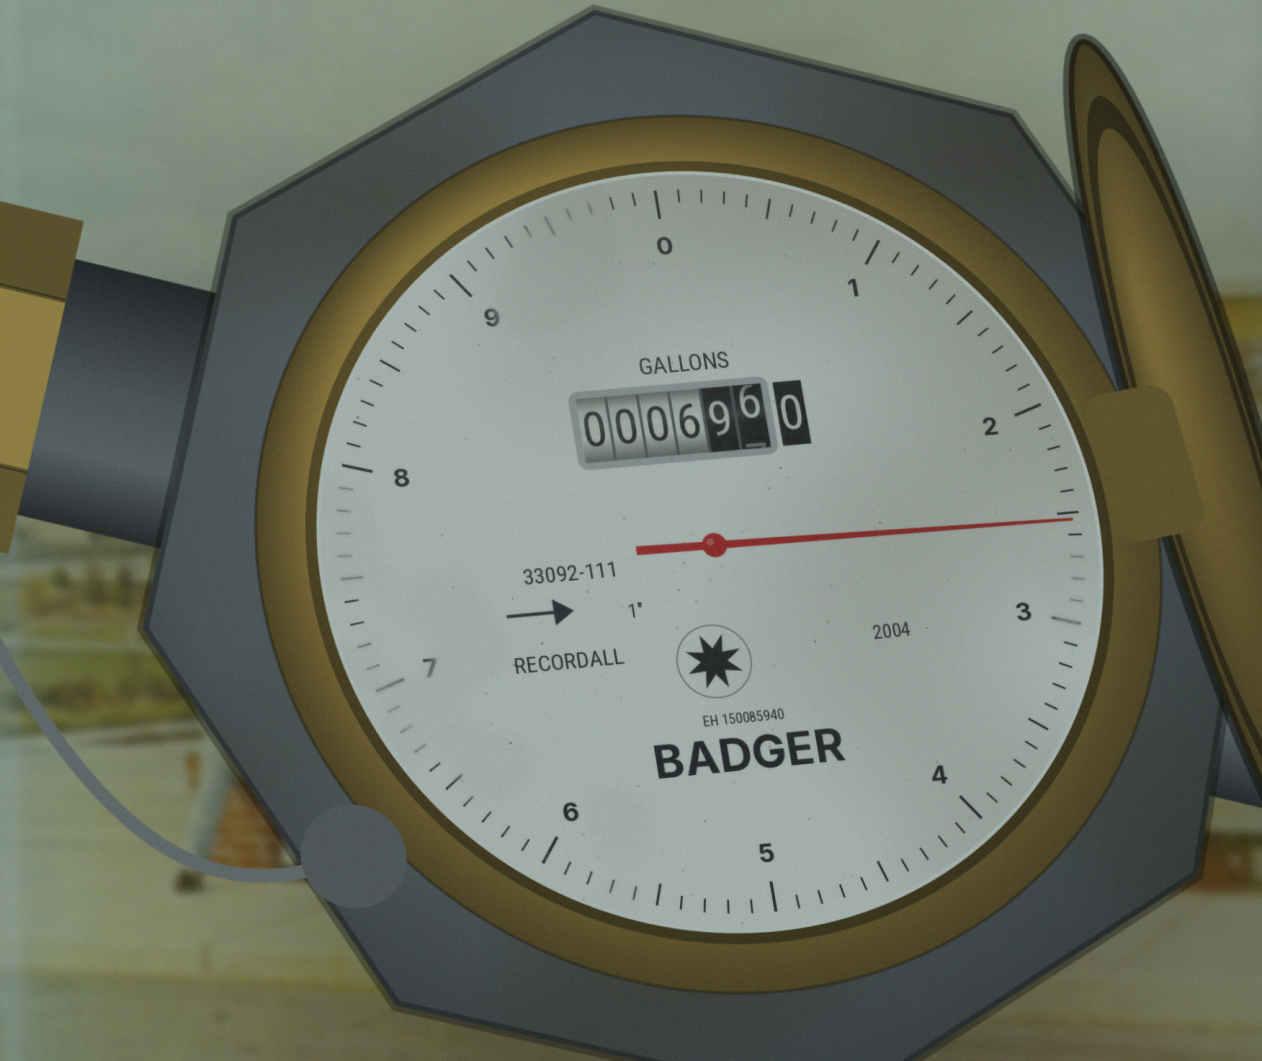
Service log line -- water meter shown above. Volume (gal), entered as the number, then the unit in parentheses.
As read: 6962.5 (gal)
